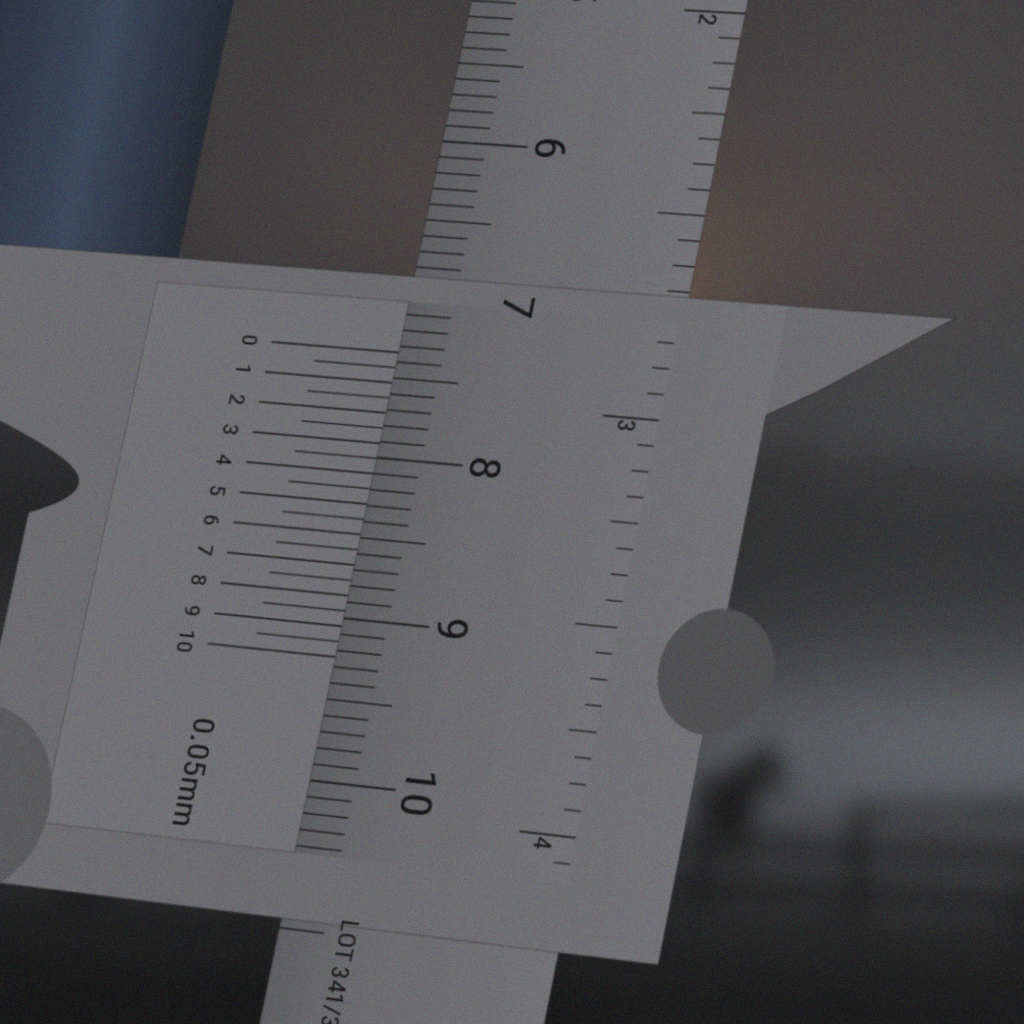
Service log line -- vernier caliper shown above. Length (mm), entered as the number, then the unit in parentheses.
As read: 73.4 (mm)
